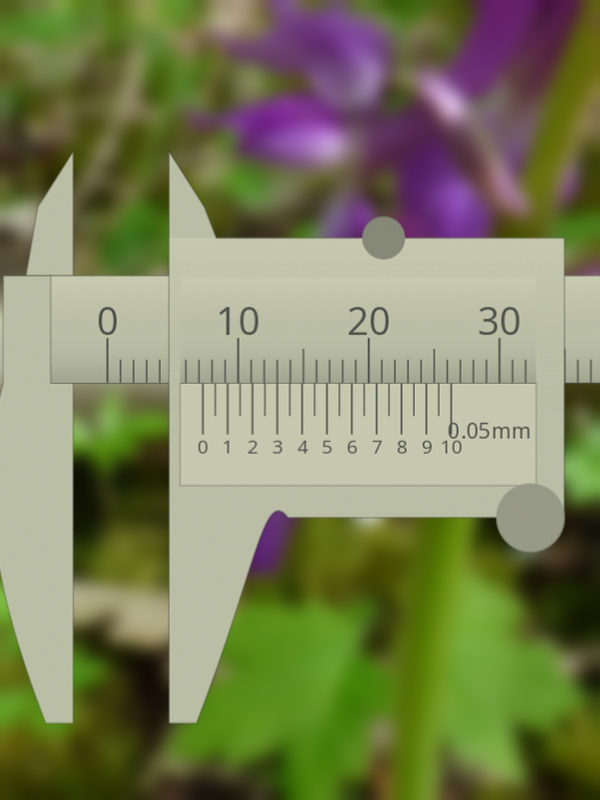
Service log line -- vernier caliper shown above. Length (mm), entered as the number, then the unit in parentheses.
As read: 7.3 (mm)
